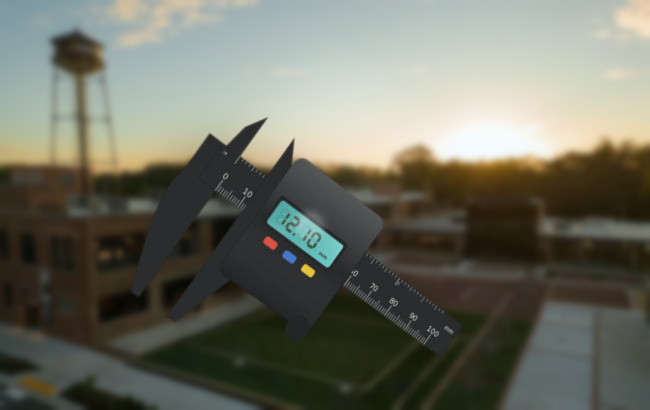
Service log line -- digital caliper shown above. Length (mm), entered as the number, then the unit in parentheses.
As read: 12.10 (mm)
